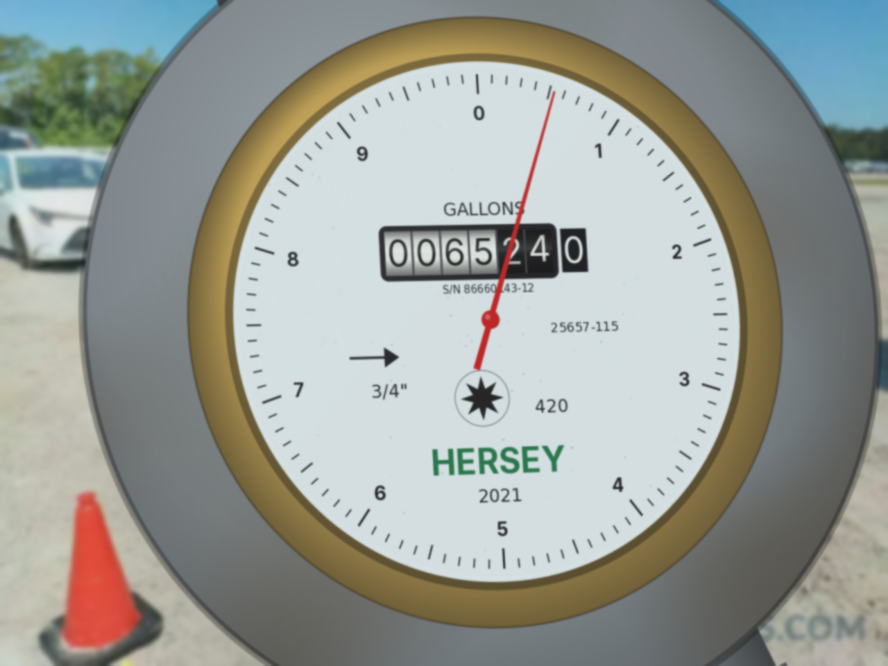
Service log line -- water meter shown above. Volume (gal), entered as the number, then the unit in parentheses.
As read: 65240.5 (gal)
